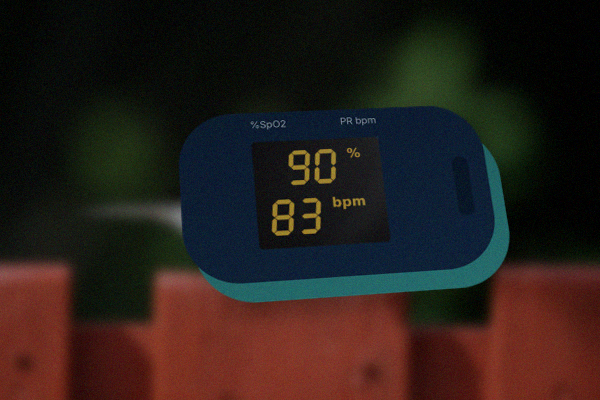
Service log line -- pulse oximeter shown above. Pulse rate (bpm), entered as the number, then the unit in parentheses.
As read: 83 (bpm)
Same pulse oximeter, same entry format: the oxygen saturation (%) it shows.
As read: 90 (%)
